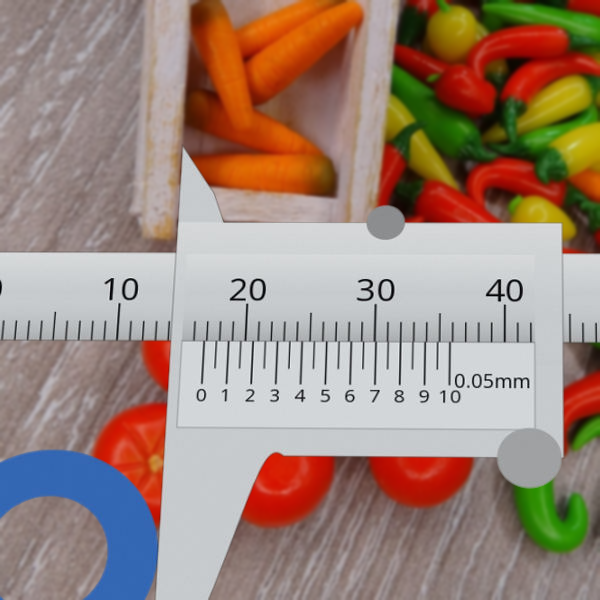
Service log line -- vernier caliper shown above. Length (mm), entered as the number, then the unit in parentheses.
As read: 16.8 (mm)
